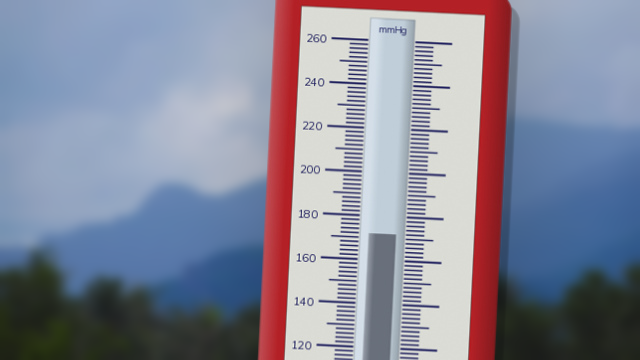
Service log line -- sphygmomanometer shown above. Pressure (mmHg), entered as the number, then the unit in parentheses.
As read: 172 (mmHg)
